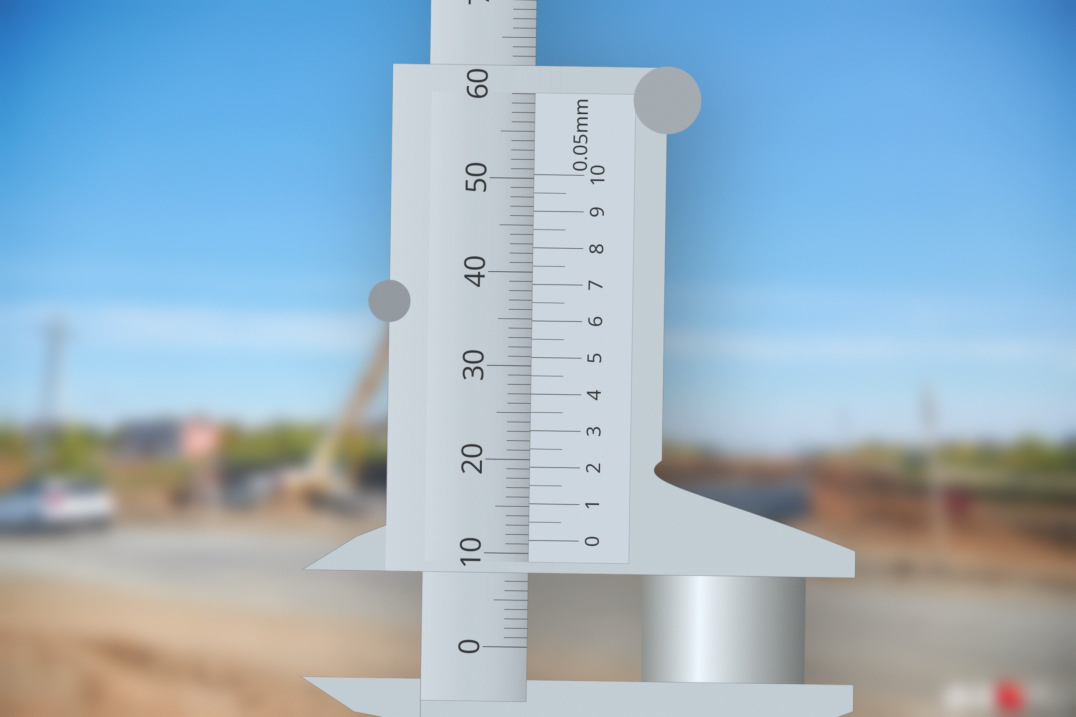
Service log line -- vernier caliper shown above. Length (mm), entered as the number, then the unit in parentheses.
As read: 11.4 (mm)
